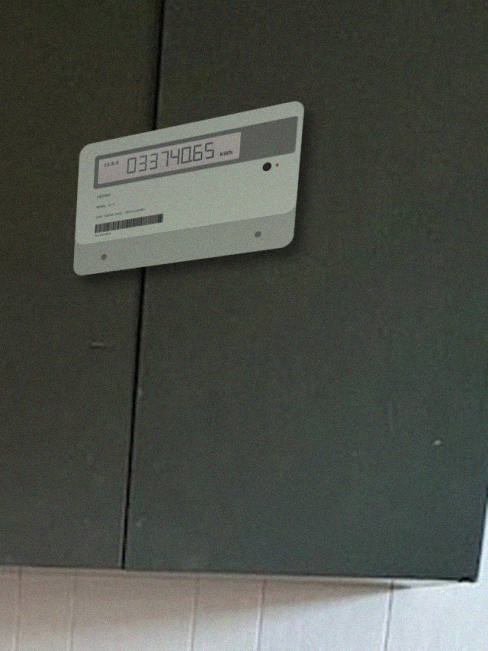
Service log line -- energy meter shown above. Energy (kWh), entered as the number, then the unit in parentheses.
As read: 33740.65 (kWh)
